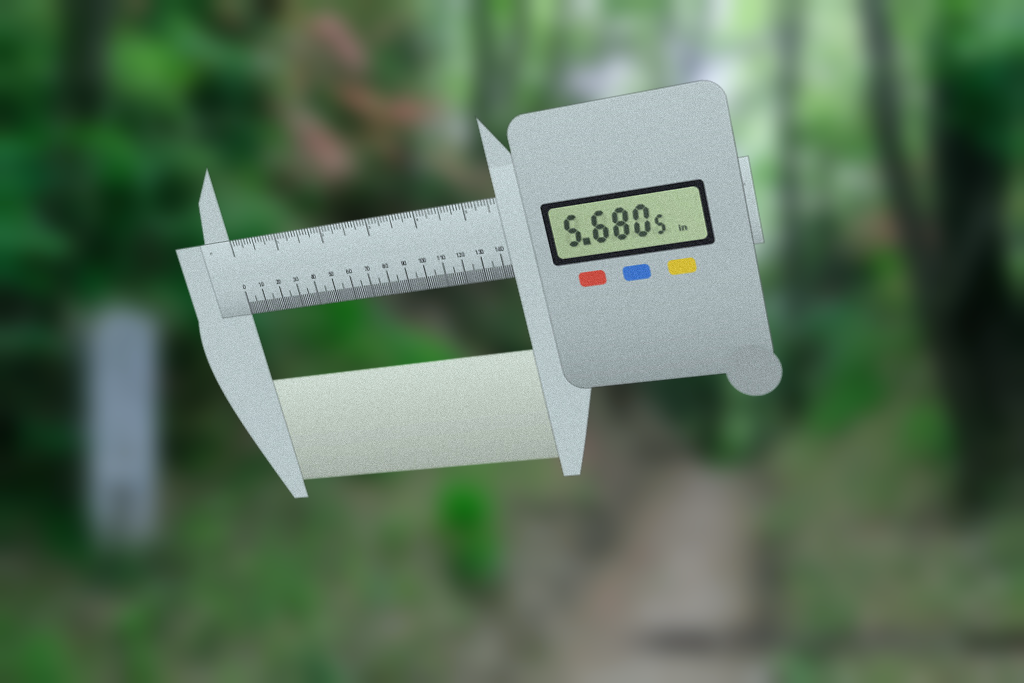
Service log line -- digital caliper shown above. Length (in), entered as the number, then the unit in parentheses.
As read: 5.6805 (in)
